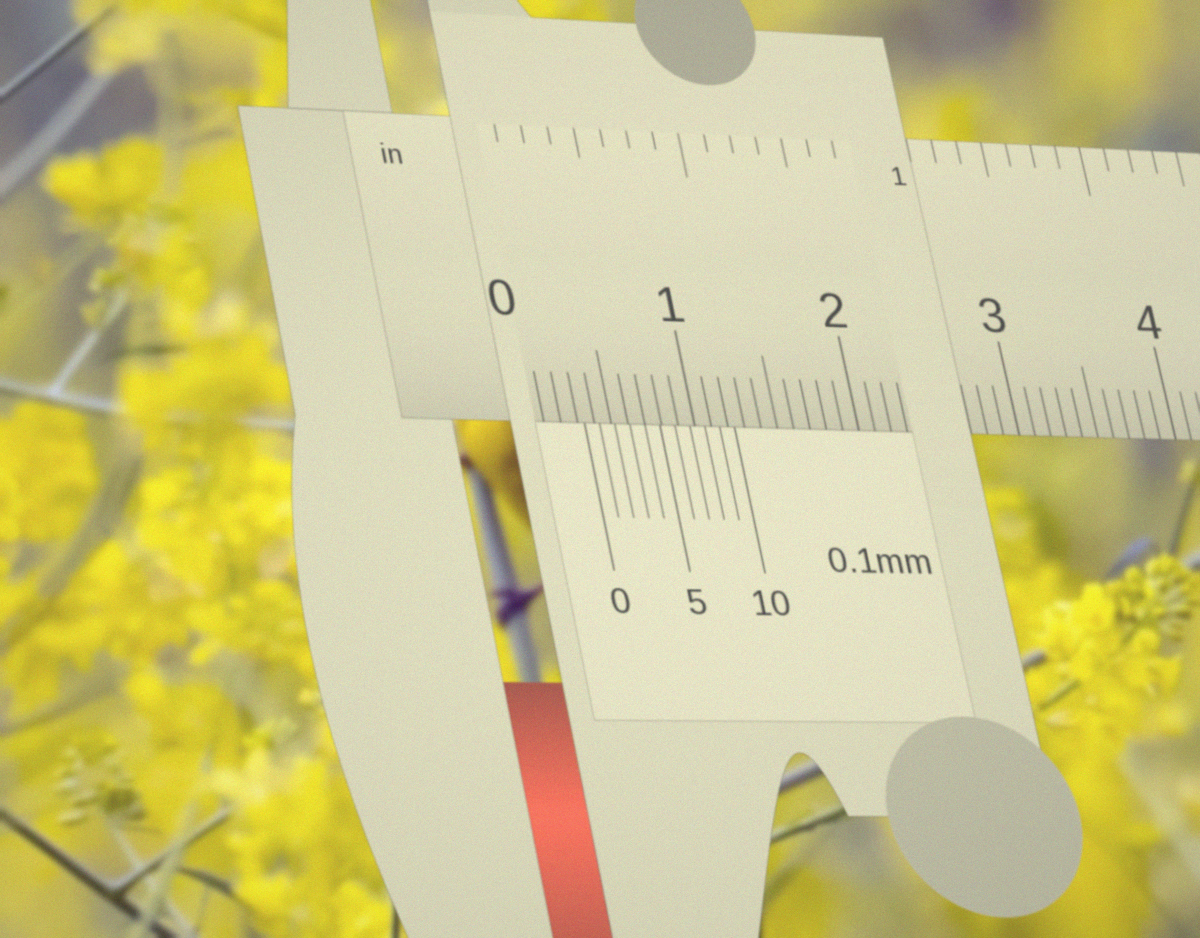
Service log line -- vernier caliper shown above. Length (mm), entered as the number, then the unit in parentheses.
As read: 3.4 (mm)
